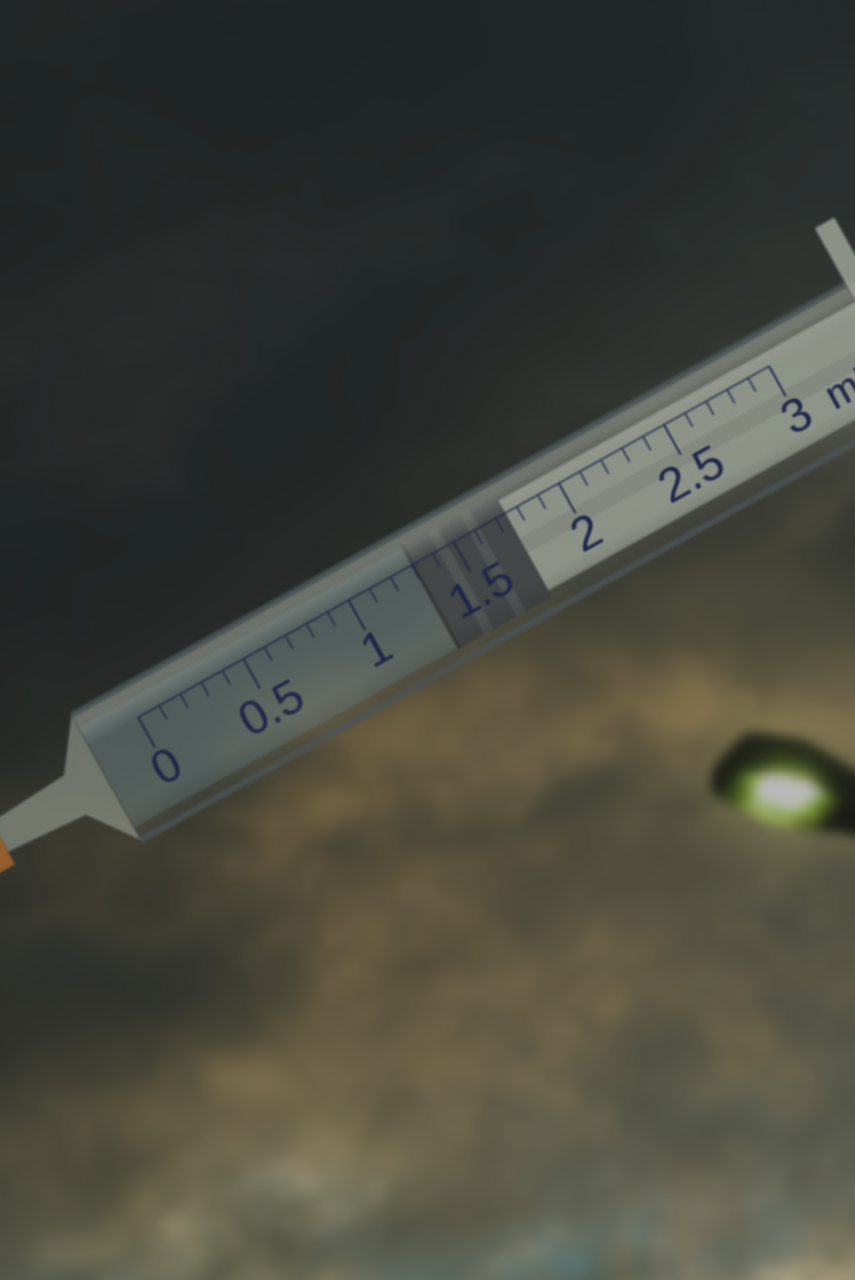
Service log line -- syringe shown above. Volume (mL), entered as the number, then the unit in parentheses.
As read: 1.3 (mL)
